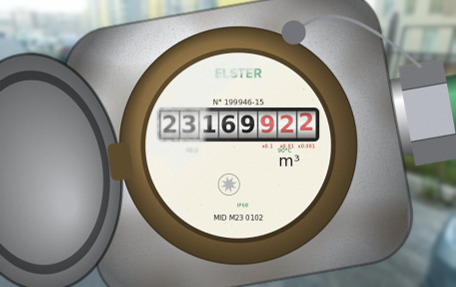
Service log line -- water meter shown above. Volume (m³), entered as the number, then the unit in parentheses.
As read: 23169.922 (m³)
